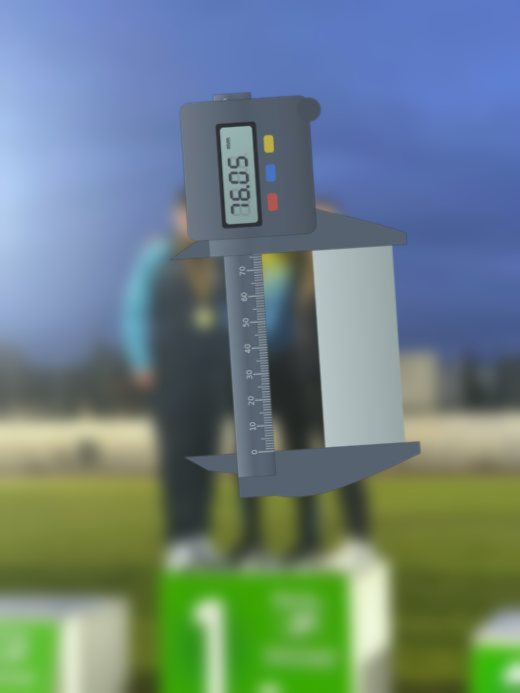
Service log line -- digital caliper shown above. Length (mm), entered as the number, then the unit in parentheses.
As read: 76.05 (mm)
